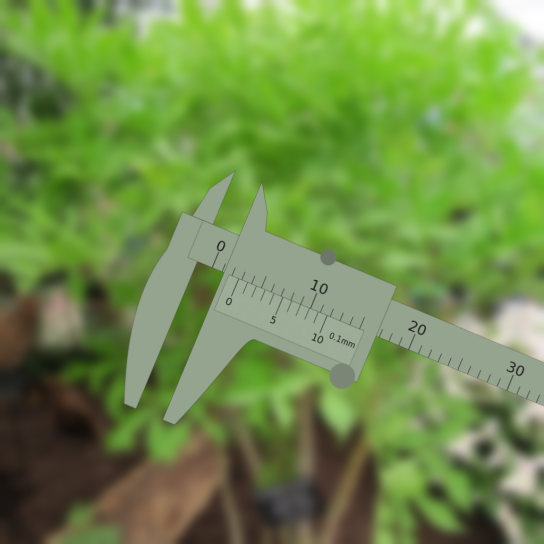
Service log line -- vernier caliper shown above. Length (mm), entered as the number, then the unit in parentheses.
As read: 2.7 (mm)
